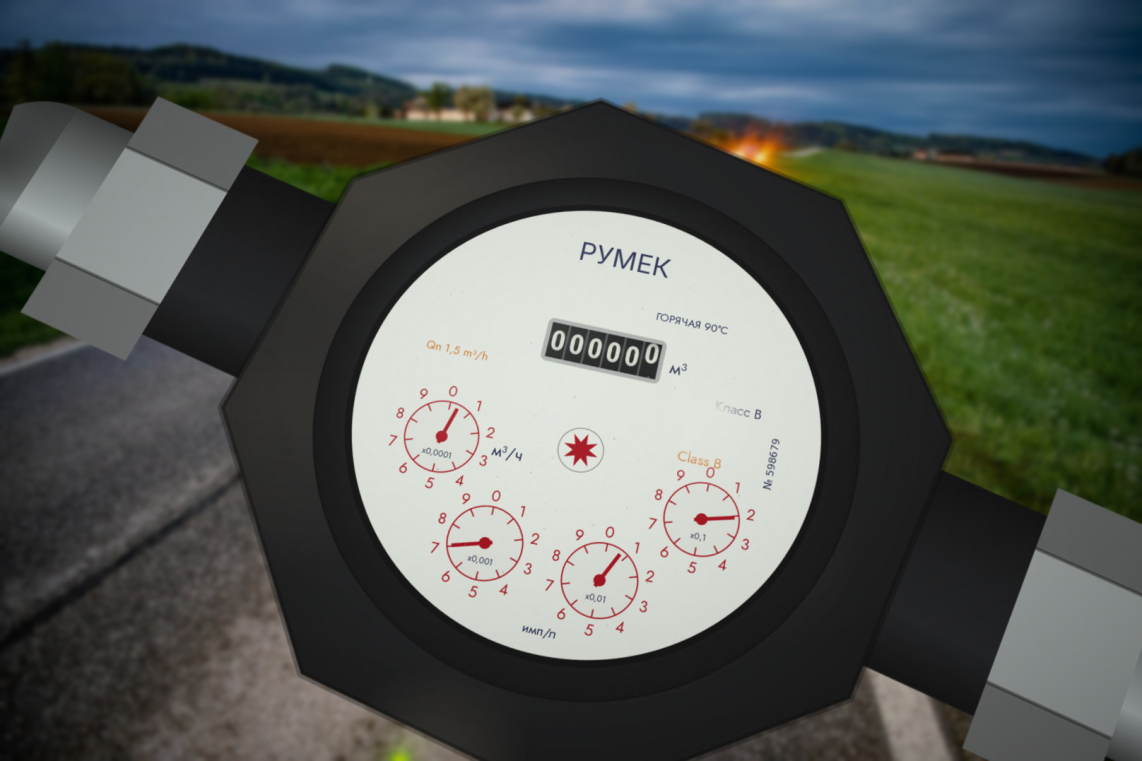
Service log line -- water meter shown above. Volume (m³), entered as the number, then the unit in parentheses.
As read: 0.2070 (m³)
